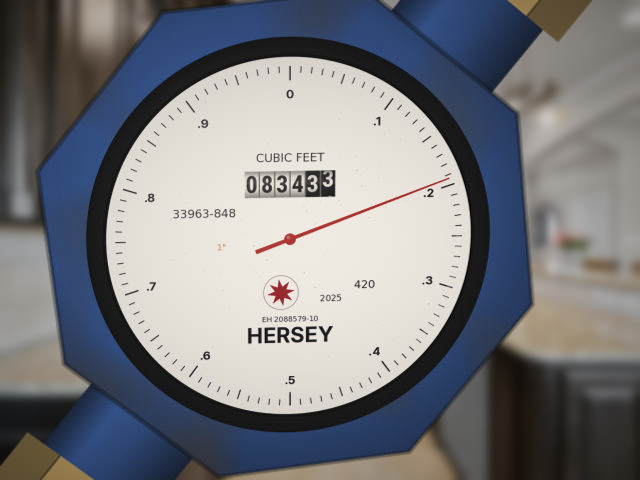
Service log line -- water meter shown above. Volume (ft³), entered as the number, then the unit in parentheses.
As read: 83433.19 (ft³)
